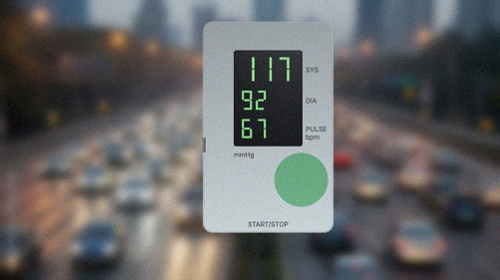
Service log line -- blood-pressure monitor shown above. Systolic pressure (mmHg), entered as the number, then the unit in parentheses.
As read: 117 (mmHg)
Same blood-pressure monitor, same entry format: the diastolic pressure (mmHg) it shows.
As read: 92 (mmHg)
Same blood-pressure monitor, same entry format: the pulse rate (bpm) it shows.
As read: 67 (bpm)
